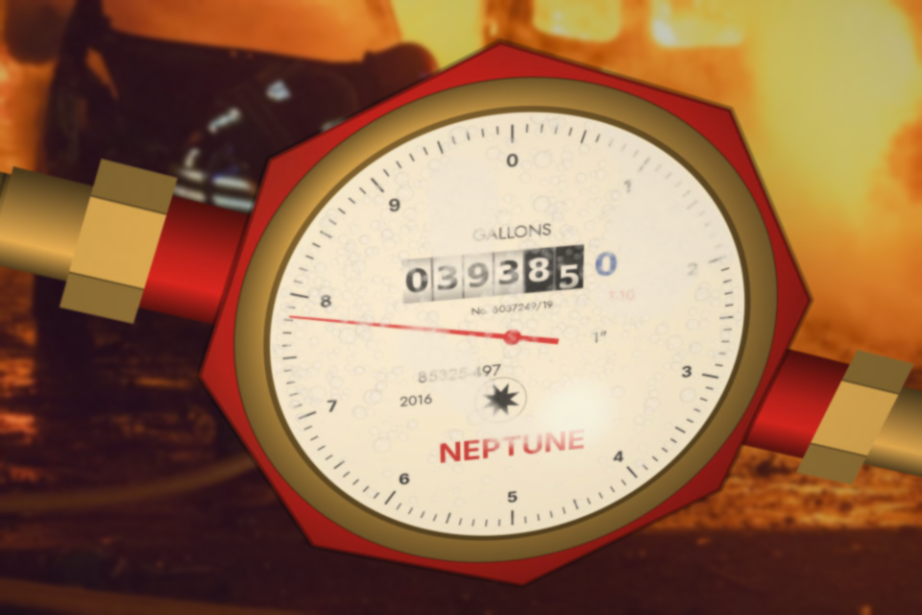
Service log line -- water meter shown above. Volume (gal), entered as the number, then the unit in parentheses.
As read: 393847.8 (gal)
